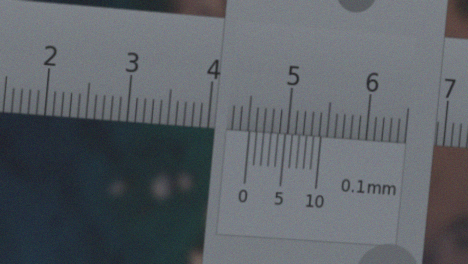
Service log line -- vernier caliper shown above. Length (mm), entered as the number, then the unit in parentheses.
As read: 45.2 (mm)
